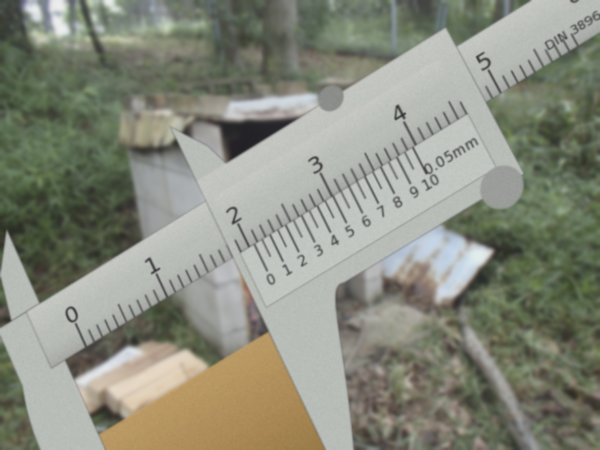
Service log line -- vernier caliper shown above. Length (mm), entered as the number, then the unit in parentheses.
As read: 20.6 (mm)
